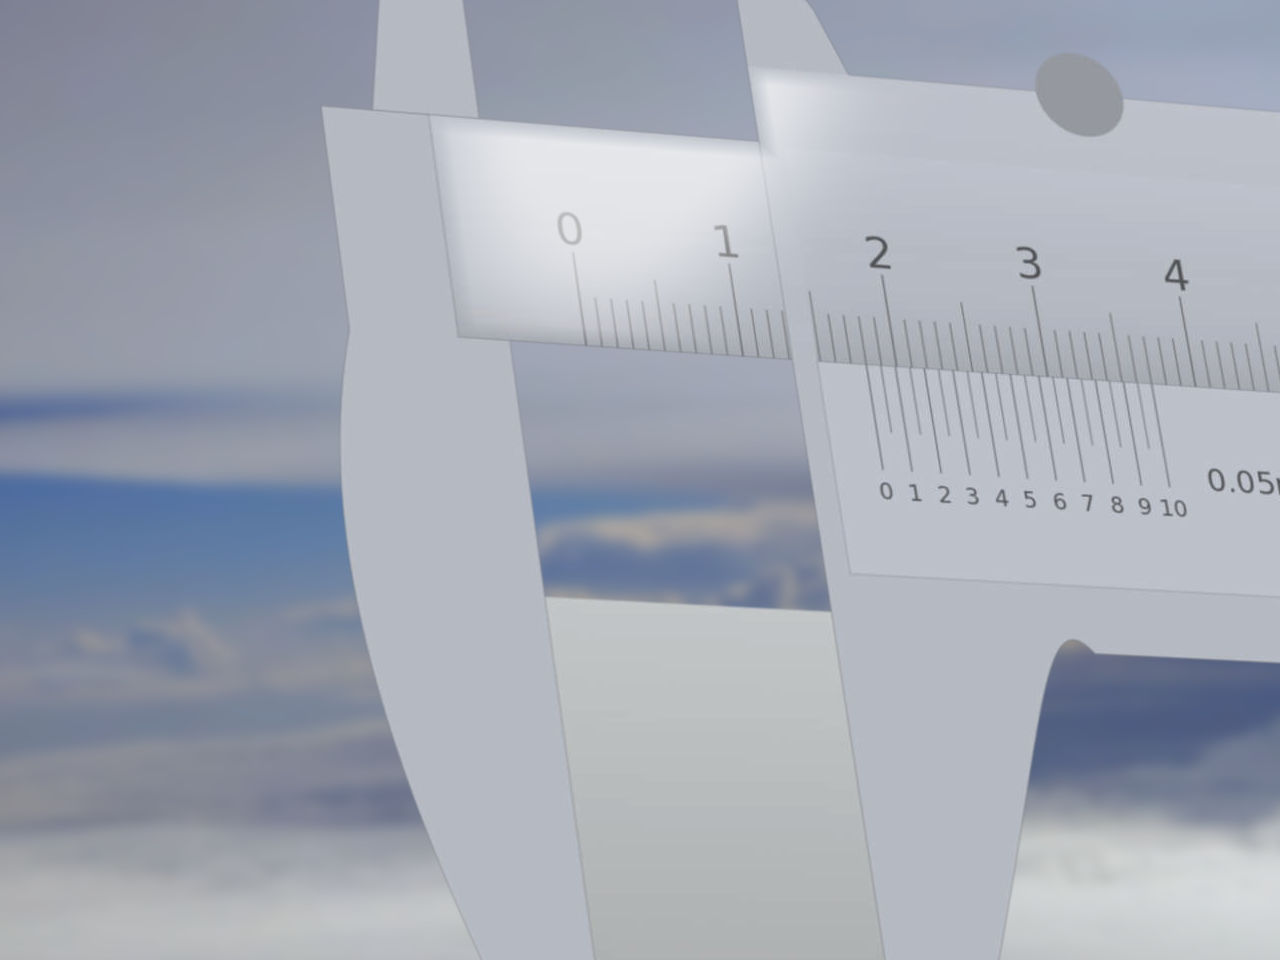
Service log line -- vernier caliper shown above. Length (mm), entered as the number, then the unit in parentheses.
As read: 18.0 (mm)
